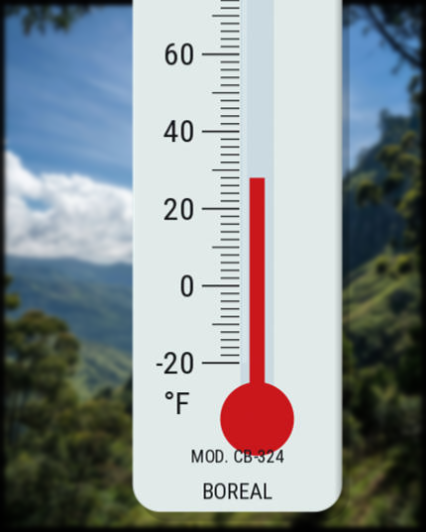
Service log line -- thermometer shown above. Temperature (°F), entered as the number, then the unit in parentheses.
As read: 28 (°F)
